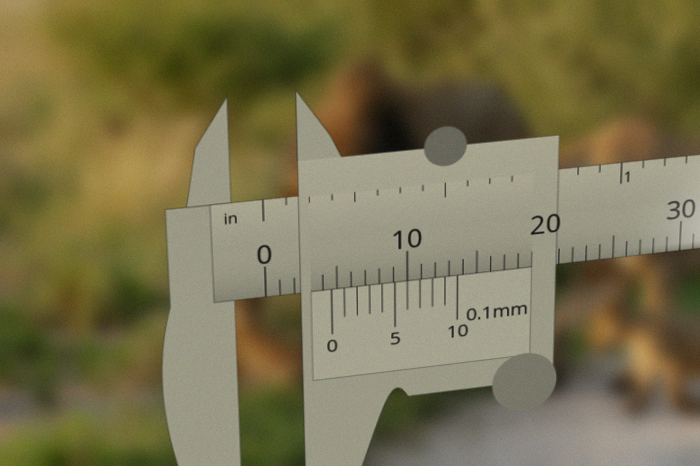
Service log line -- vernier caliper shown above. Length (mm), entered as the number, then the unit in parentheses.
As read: 4.6 (mm)
